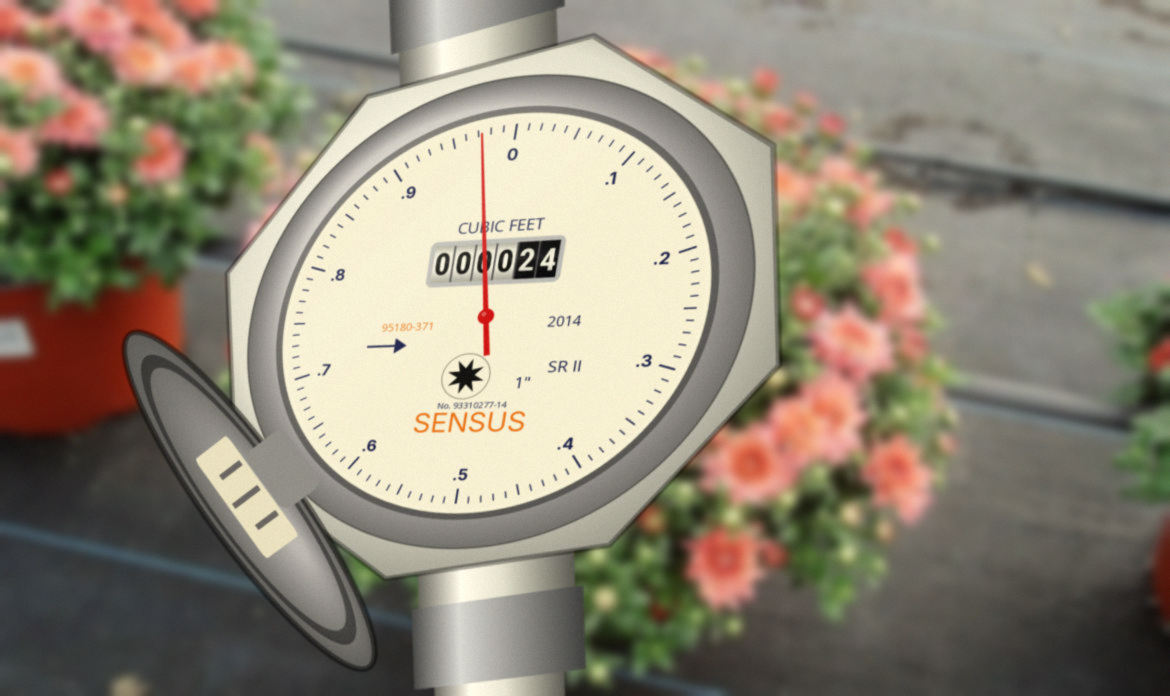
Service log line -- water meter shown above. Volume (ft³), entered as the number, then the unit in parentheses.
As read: 23.97 (ft³)
